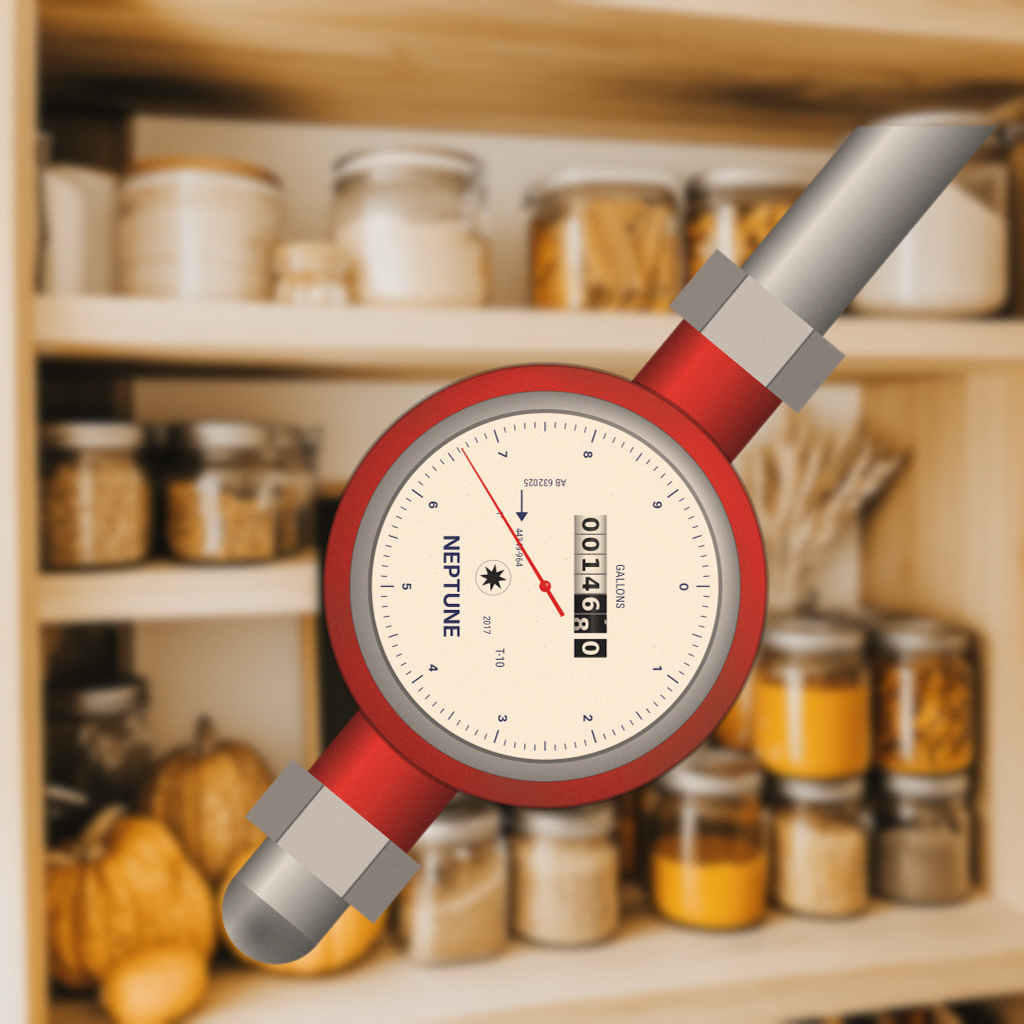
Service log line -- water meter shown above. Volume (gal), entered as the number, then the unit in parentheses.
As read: 14676.6 (gal)
